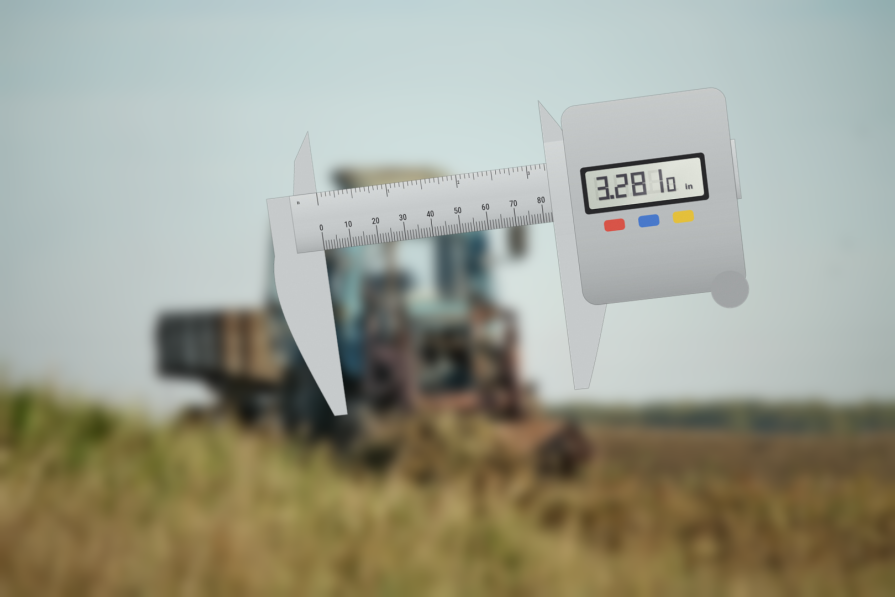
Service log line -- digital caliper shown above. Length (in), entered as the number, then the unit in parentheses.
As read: 3.2810 (in)
